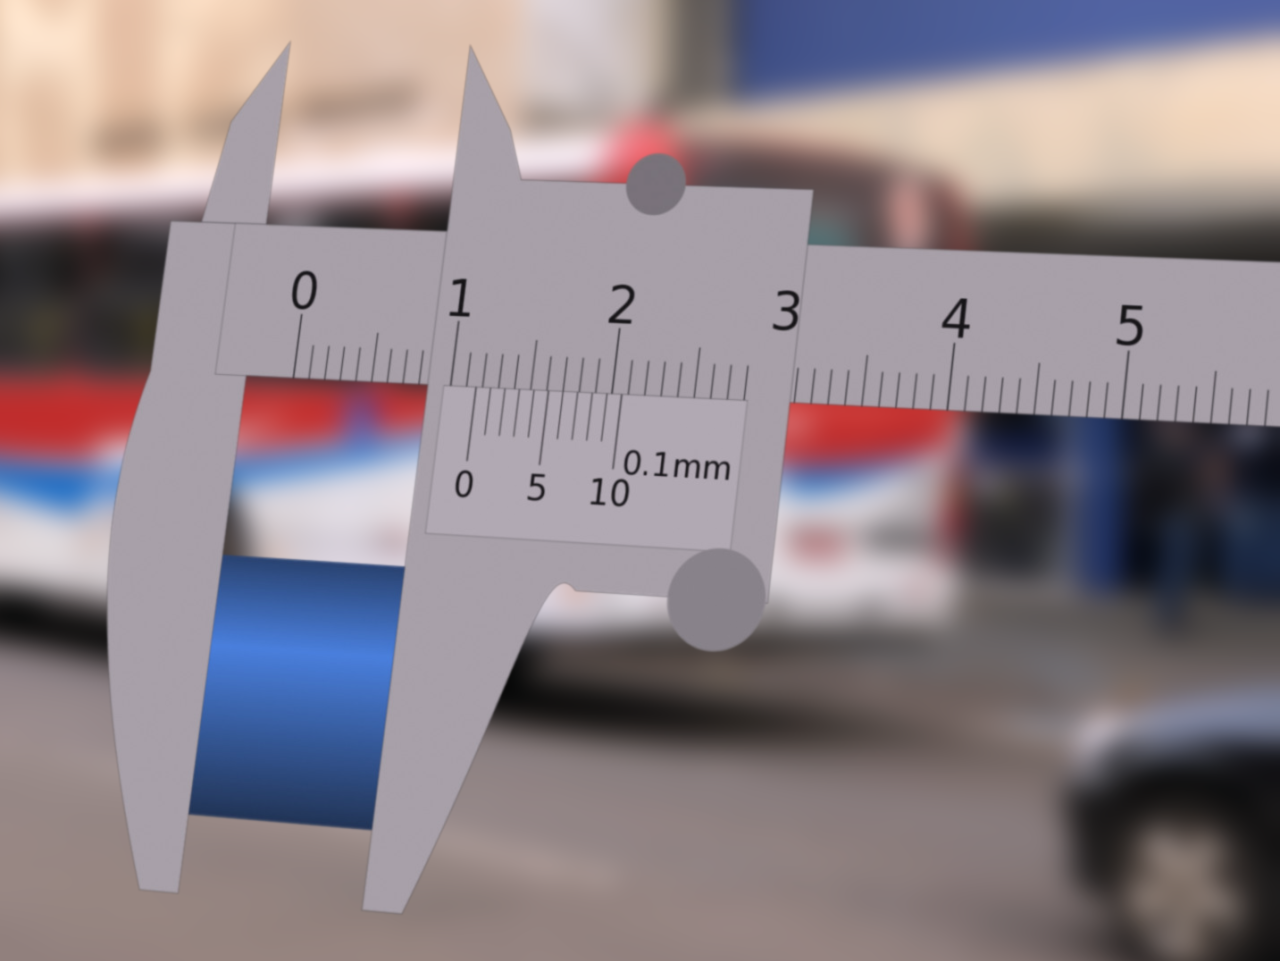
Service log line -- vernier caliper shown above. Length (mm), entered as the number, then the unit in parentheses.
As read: 11.6 (mm)
